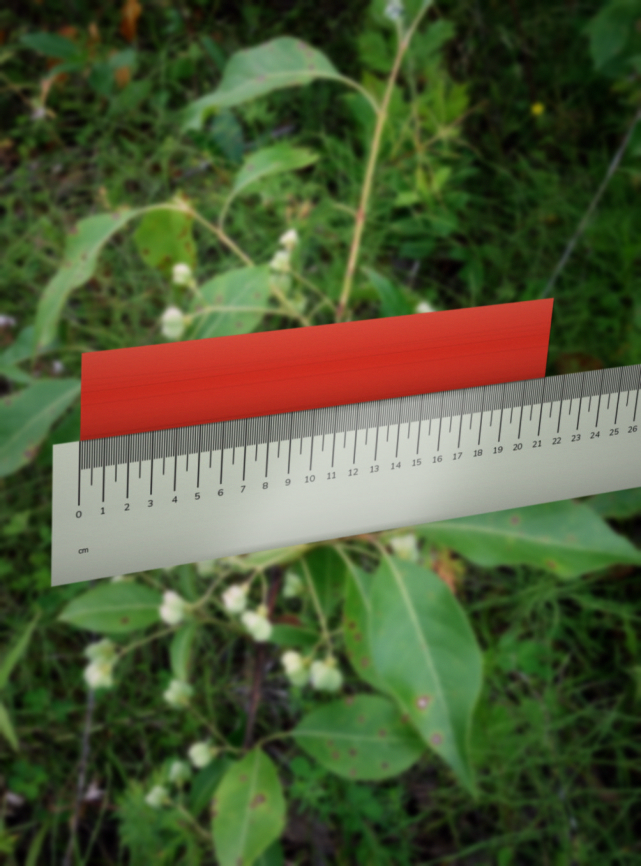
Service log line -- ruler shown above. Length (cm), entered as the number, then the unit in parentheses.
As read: 21 (cm)
